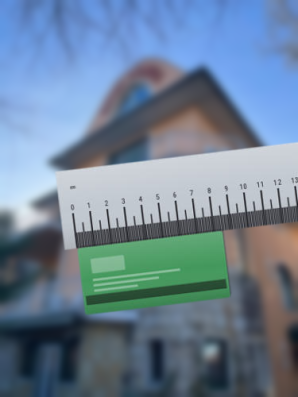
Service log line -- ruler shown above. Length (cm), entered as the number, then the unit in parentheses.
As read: 8.5 (cm)
